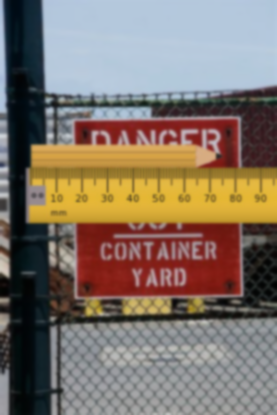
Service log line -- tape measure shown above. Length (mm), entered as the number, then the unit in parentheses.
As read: 75 (mm)
